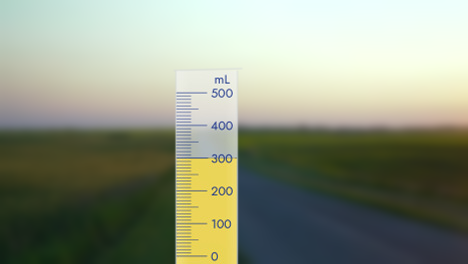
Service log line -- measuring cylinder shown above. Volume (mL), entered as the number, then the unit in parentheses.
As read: 300 (mL)
